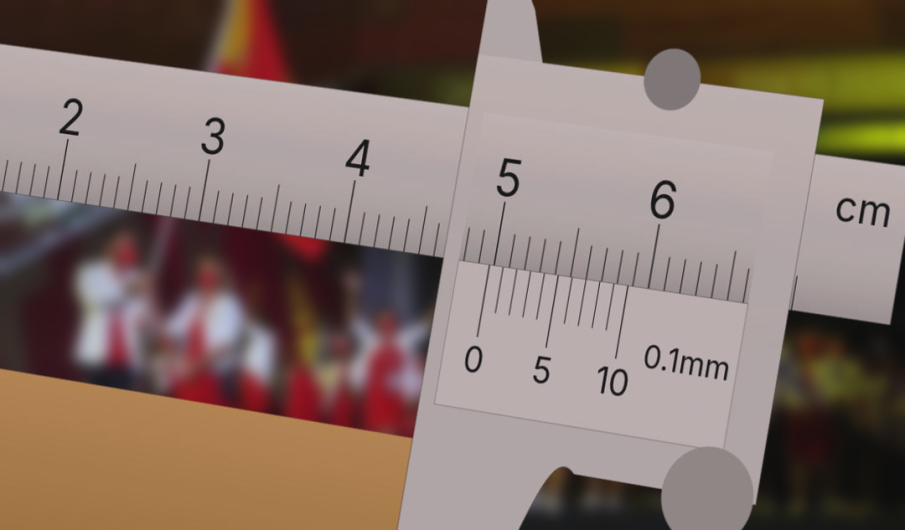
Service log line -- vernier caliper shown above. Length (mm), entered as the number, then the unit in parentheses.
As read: 49.7 (mm)
